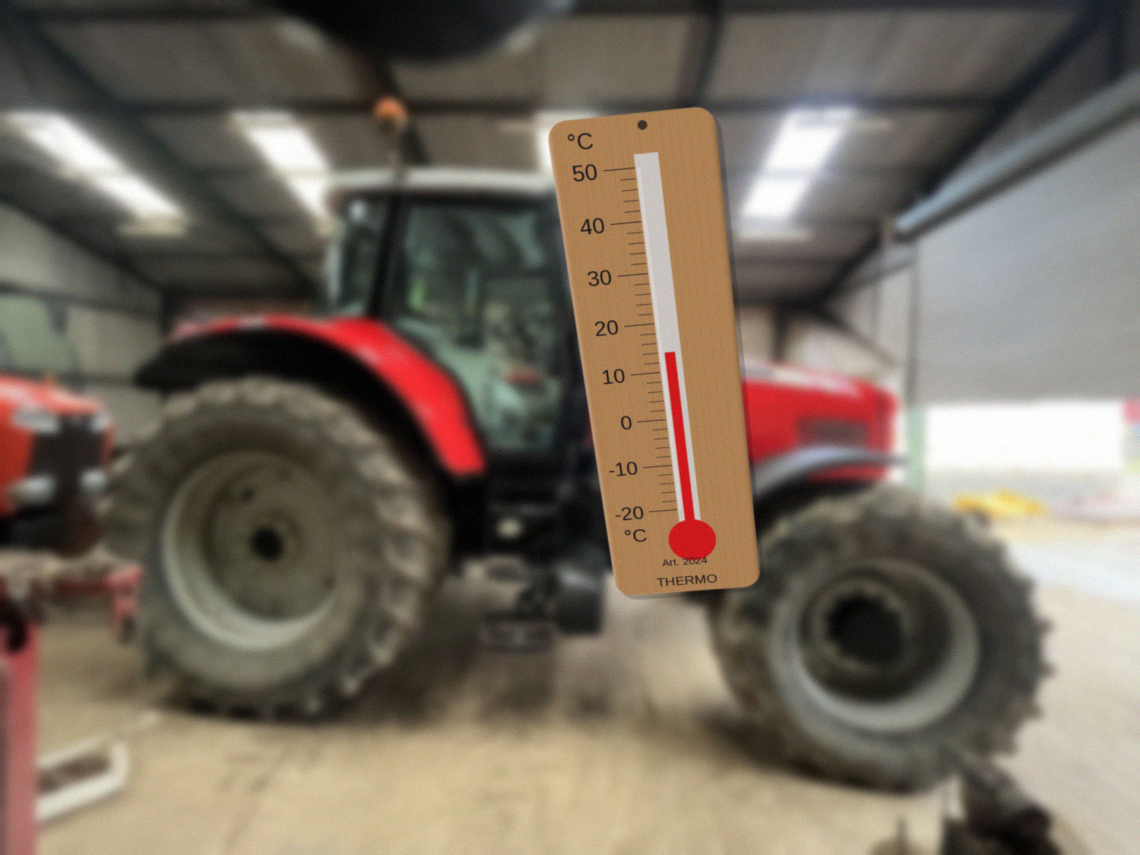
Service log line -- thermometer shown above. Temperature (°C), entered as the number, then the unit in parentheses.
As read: 14 (°C)
